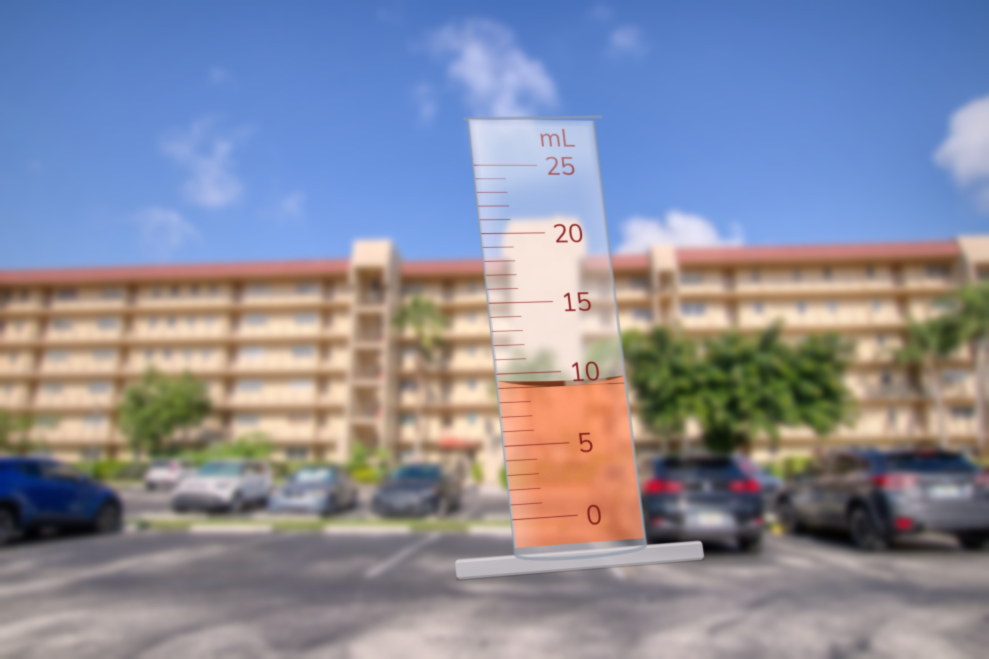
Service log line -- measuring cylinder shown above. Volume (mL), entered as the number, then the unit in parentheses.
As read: 9 (mL)
